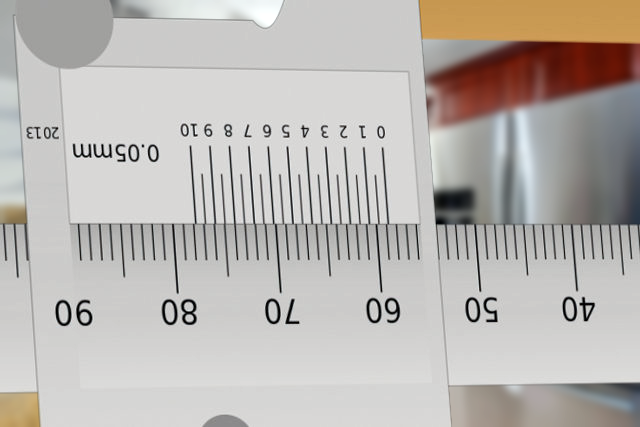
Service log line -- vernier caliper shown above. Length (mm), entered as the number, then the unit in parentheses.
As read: 58.8 (mm)
